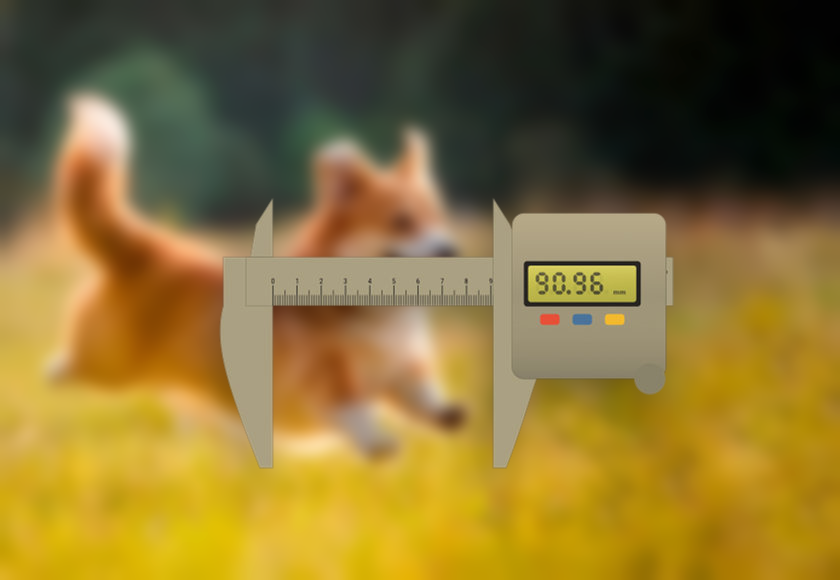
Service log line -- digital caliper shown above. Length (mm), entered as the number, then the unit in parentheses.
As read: 90.96 (mm)
